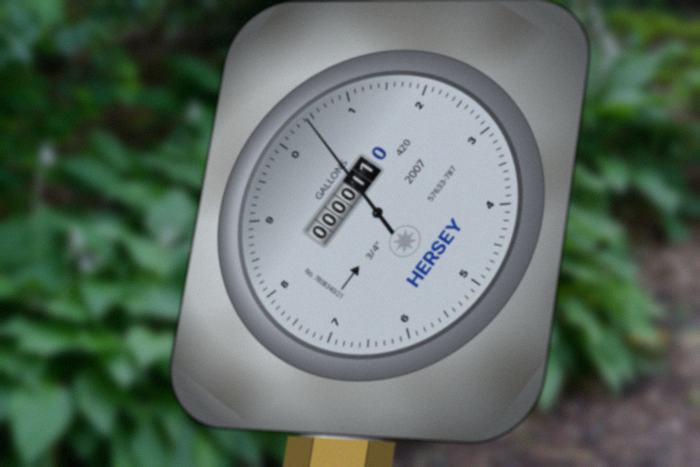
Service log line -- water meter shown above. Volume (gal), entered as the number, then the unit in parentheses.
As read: 110.4 (gal)
